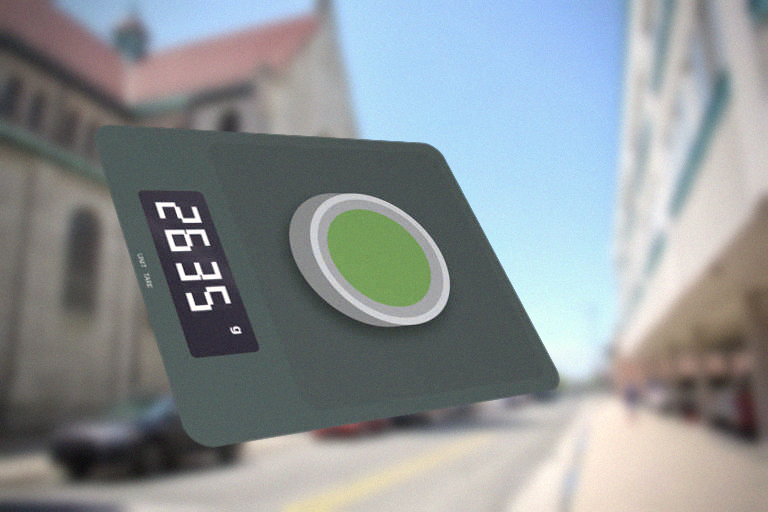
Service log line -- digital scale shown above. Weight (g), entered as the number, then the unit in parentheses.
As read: 2635 (g)
